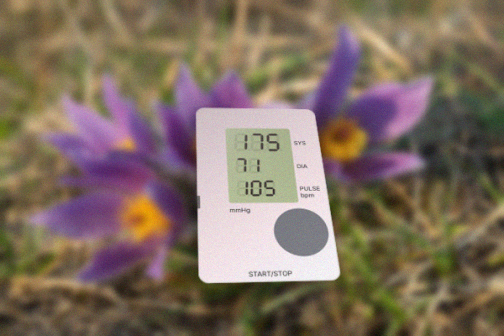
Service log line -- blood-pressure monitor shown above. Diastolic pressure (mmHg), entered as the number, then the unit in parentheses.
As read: 71 (mmHg)
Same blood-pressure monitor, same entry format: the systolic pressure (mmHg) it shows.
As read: 175 (mmHg)
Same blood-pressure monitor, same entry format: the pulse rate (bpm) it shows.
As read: 105 (bpm)
